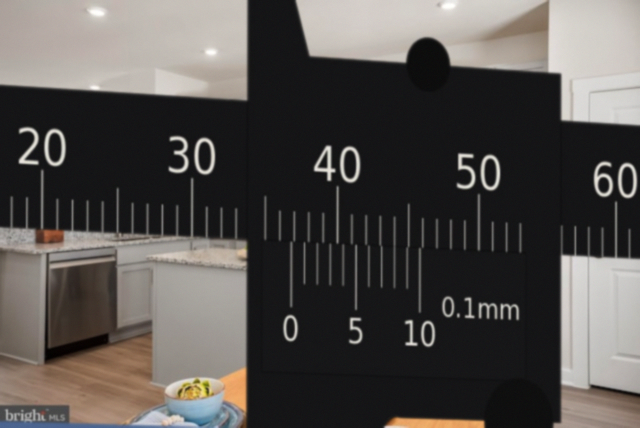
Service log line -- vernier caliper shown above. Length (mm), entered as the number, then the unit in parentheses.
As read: 36.8 (mm)
